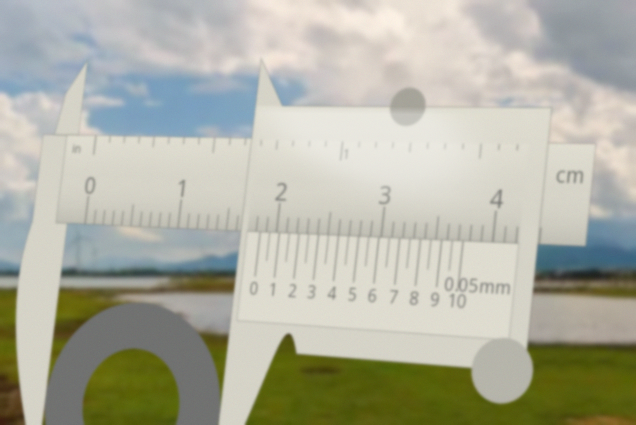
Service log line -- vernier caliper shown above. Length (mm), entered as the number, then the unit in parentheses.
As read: 18.4 (mm)
